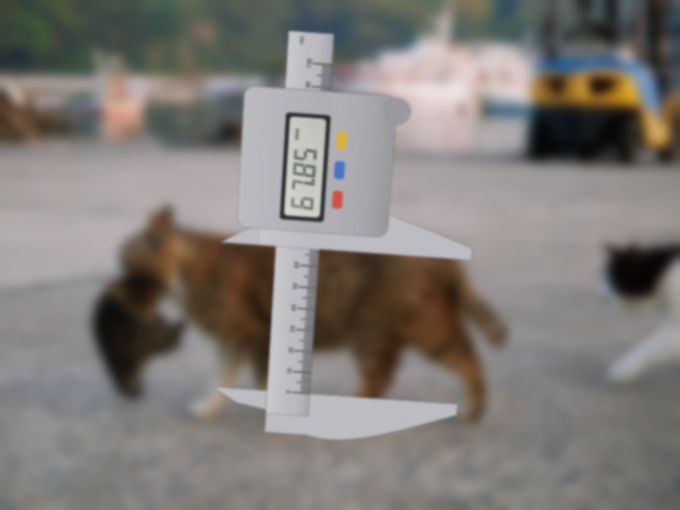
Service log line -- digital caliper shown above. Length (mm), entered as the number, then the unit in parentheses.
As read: 67.85 (mm)
